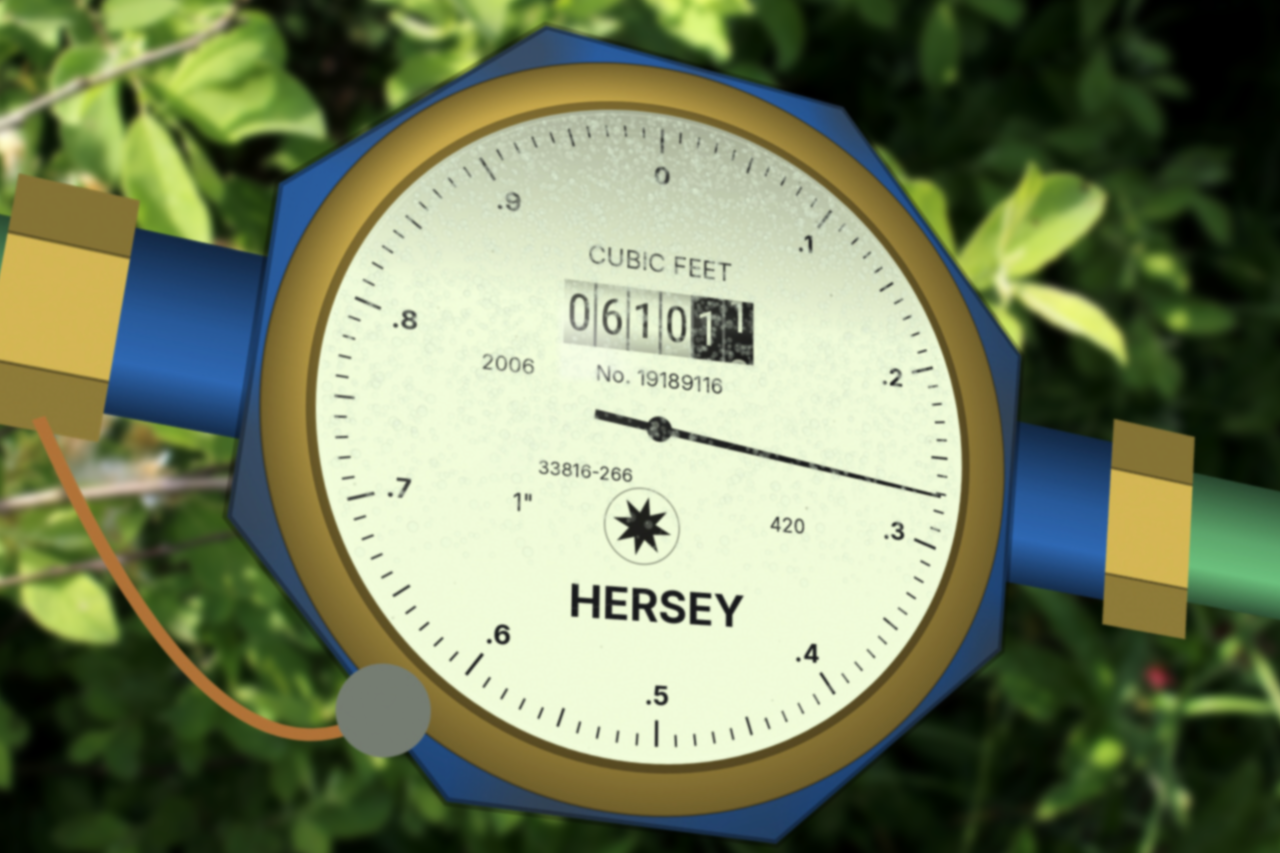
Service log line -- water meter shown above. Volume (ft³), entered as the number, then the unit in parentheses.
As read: 61011.27 (ft³)
